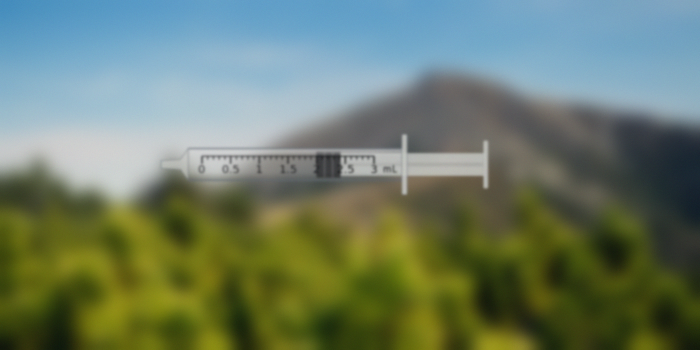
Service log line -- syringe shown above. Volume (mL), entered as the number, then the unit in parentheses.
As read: 2 (mL)
